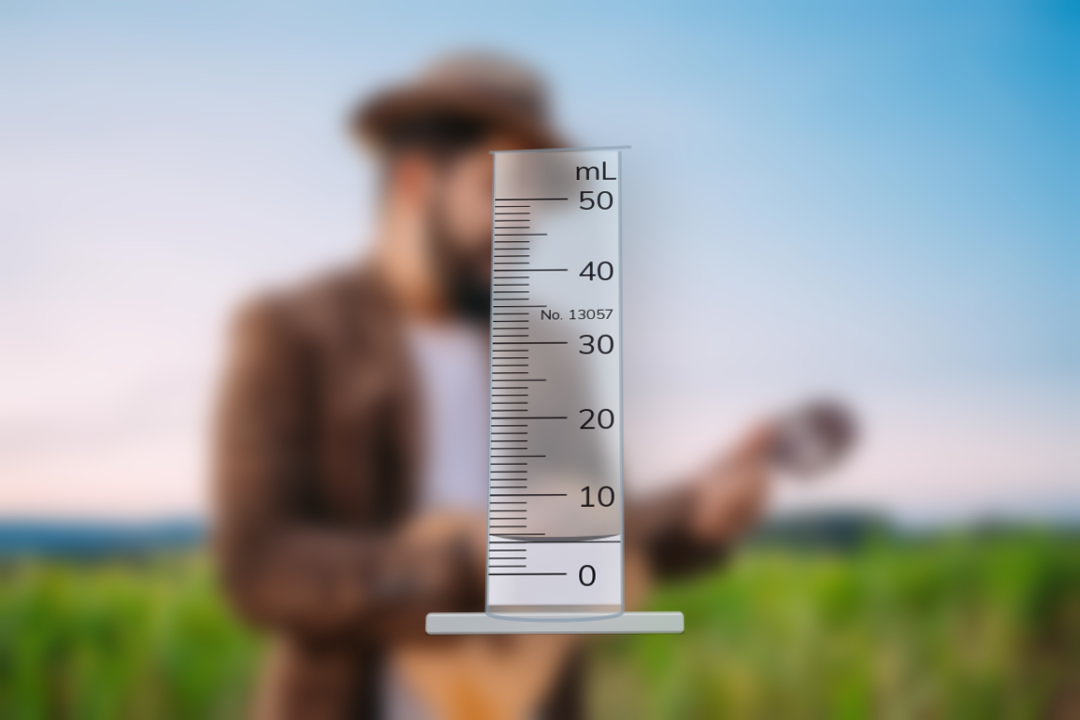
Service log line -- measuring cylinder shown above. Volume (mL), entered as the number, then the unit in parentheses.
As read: 4 (mL)
